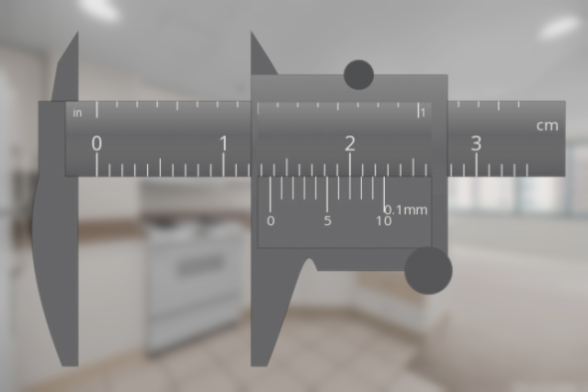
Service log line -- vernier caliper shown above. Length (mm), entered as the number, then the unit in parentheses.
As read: 13.7 (mm)
